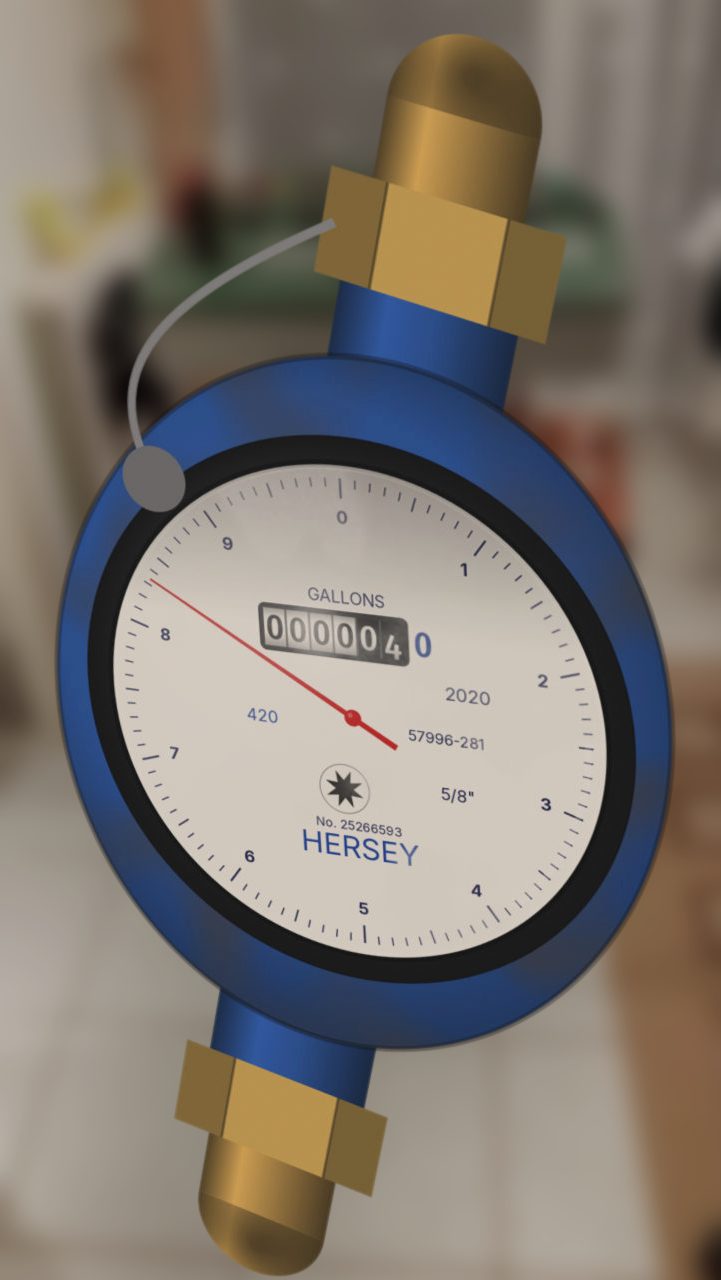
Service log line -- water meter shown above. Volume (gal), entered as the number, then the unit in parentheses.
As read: 38.3 (gal)
